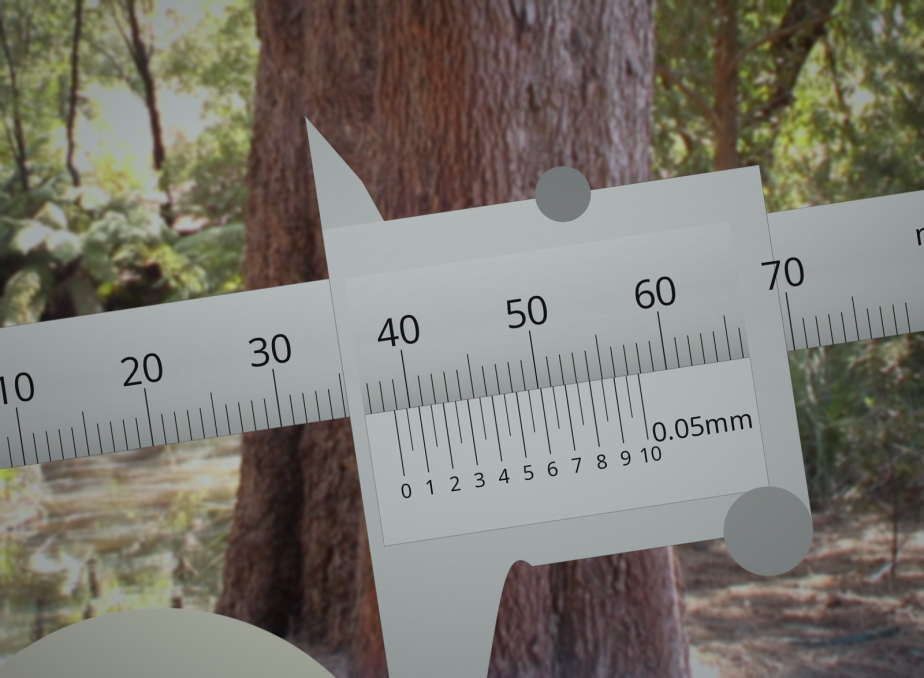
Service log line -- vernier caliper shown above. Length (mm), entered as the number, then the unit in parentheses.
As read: 38.8 (mm)
